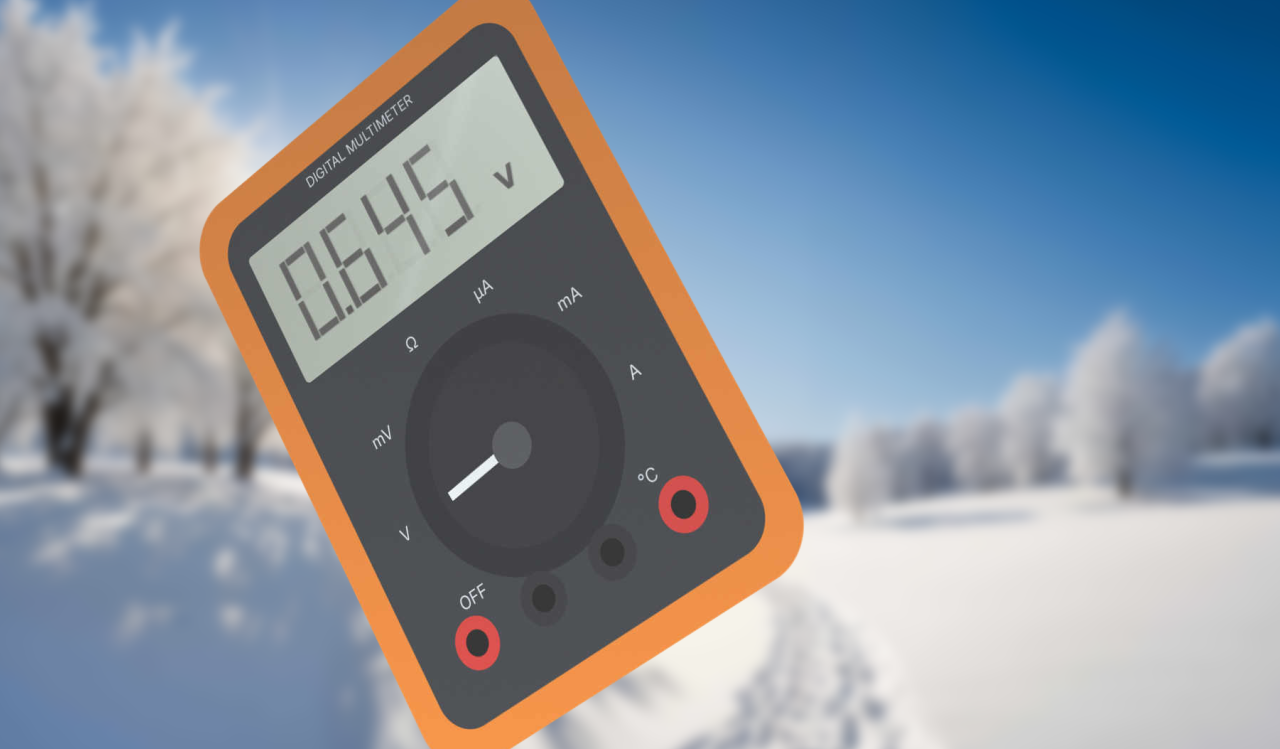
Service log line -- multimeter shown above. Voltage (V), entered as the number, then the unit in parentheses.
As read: 0.645 (V)
